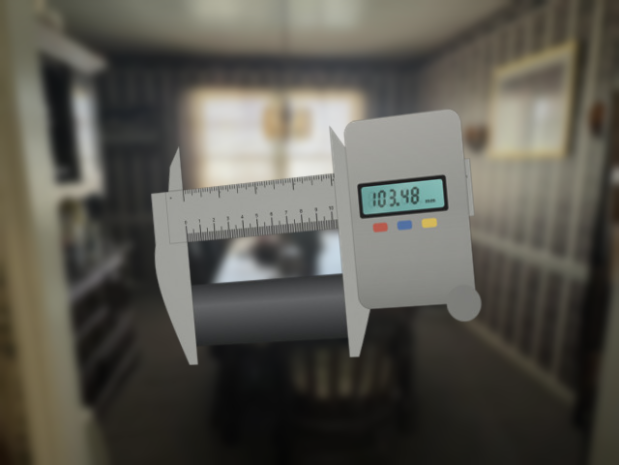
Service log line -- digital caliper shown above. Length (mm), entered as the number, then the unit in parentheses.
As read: 103.48 (mm)
